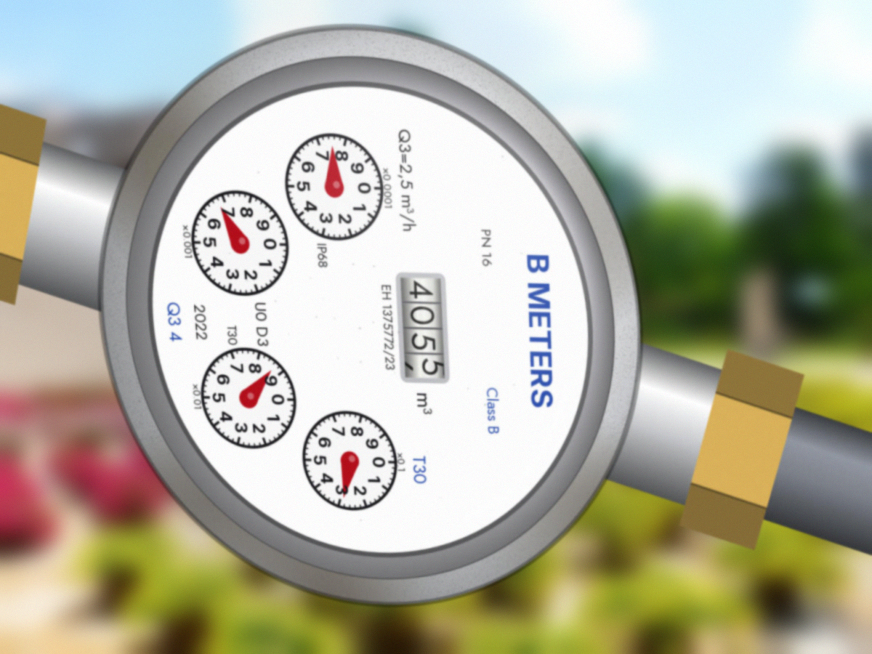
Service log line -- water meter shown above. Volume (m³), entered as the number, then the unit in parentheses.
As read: 4055.2867 (m³)
